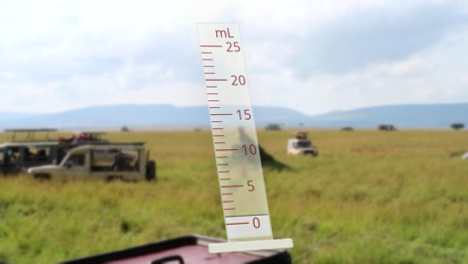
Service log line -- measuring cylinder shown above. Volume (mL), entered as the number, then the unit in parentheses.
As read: 1 (mL)
